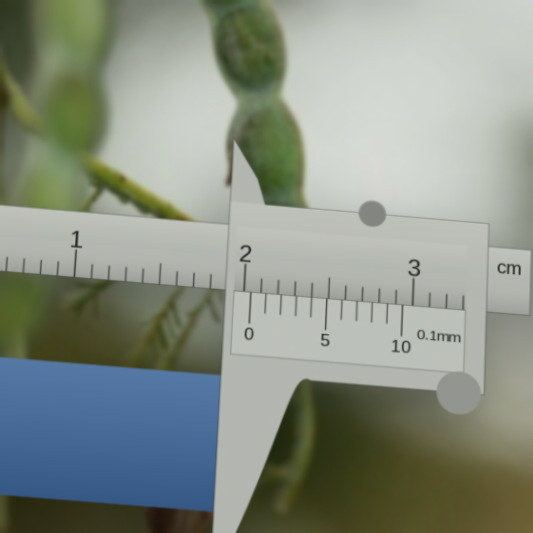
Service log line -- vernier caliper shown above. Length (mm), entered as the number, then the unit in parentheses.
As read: 20.4 (mm)
